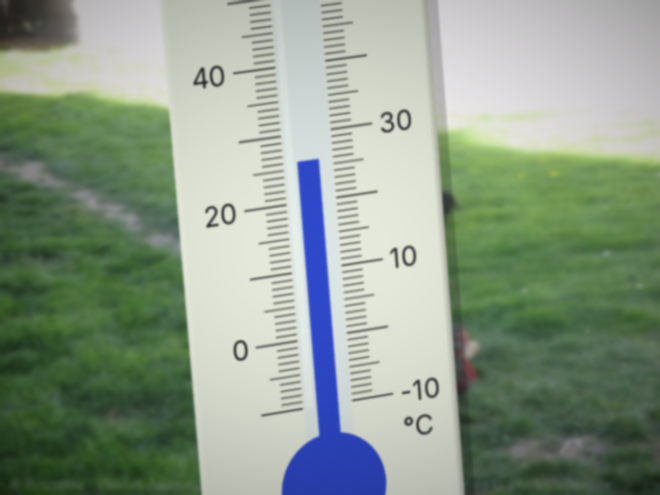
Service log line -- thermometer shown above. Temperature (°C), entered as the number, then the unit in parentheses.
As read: 26 (°C)
